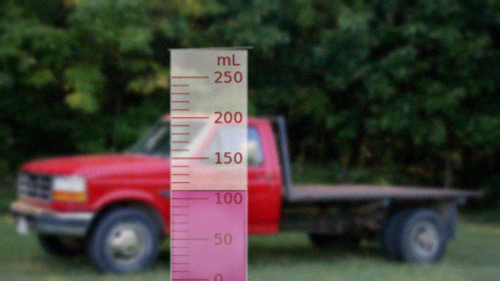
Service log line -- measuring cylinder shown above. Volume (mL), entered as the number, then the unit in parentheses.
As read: 110 (mL)
